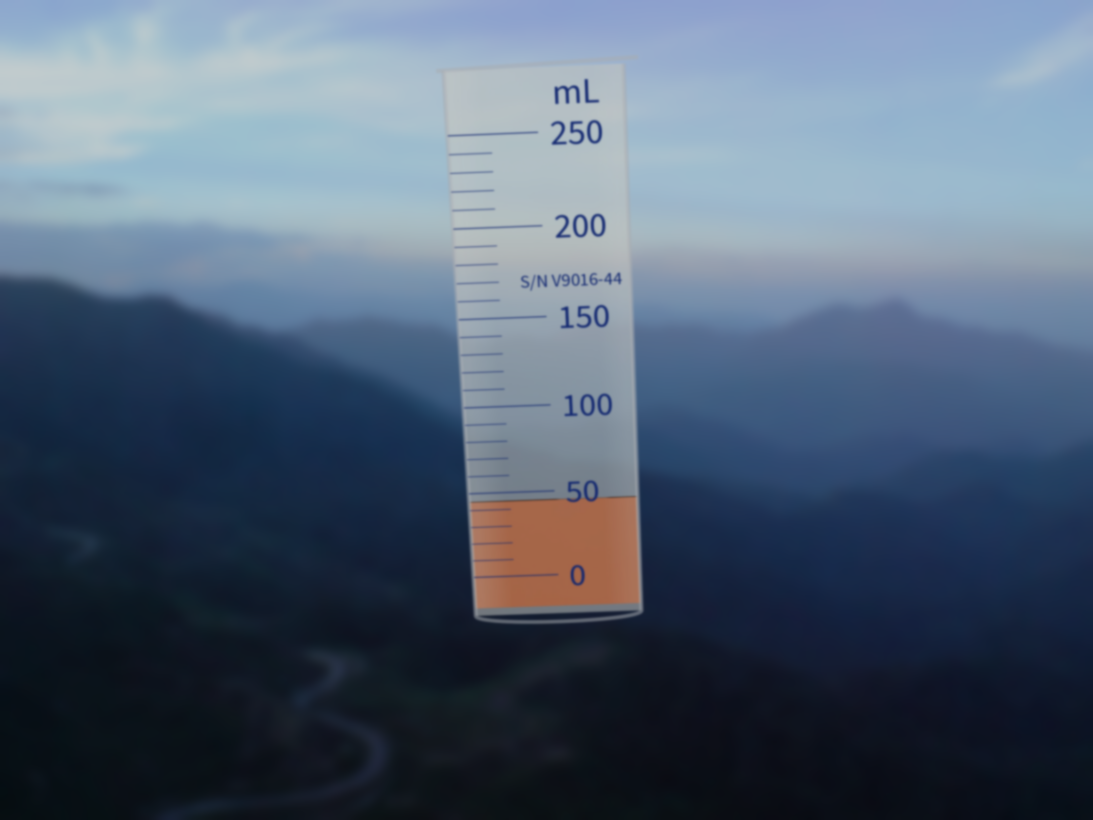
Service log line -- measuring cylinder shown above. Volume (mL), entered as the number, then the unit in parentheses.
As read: 45 (mL)
